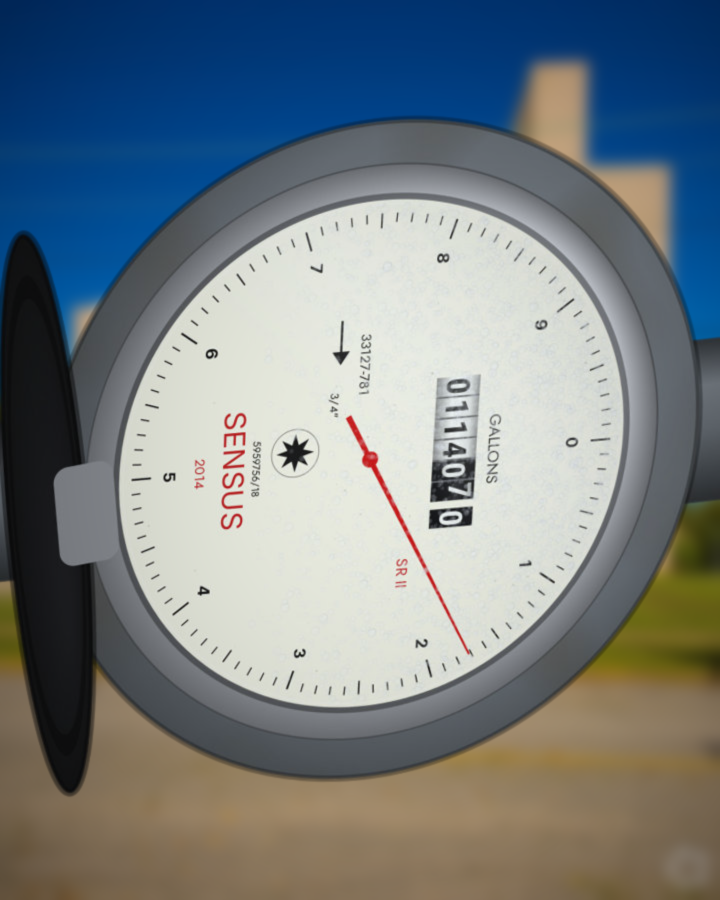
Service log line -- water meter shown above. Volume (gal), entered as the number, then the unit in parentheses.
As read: 114071.7 (gal)
